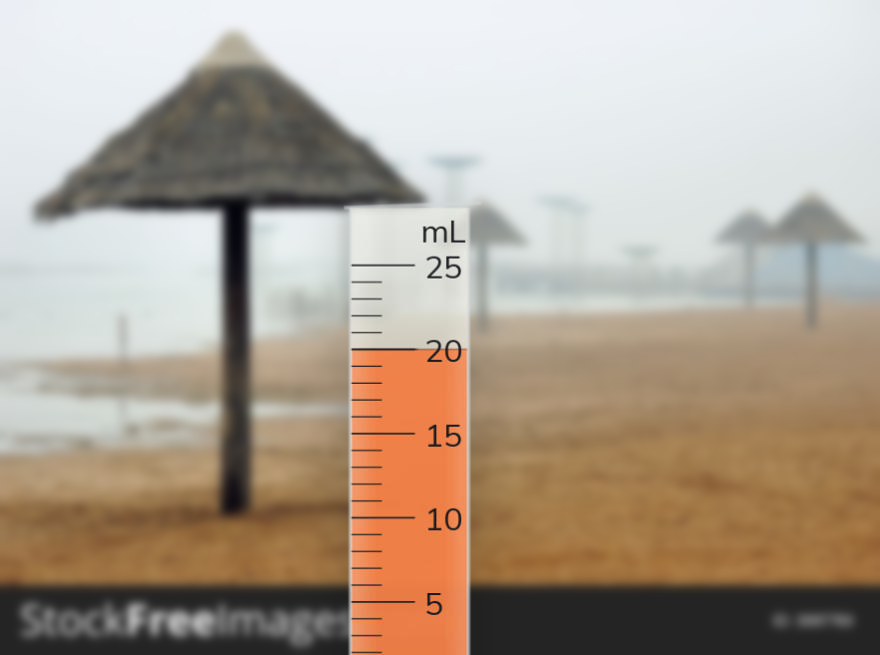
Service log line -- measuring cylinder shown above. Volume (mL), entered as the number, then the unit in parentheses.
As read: 20 (mL)
